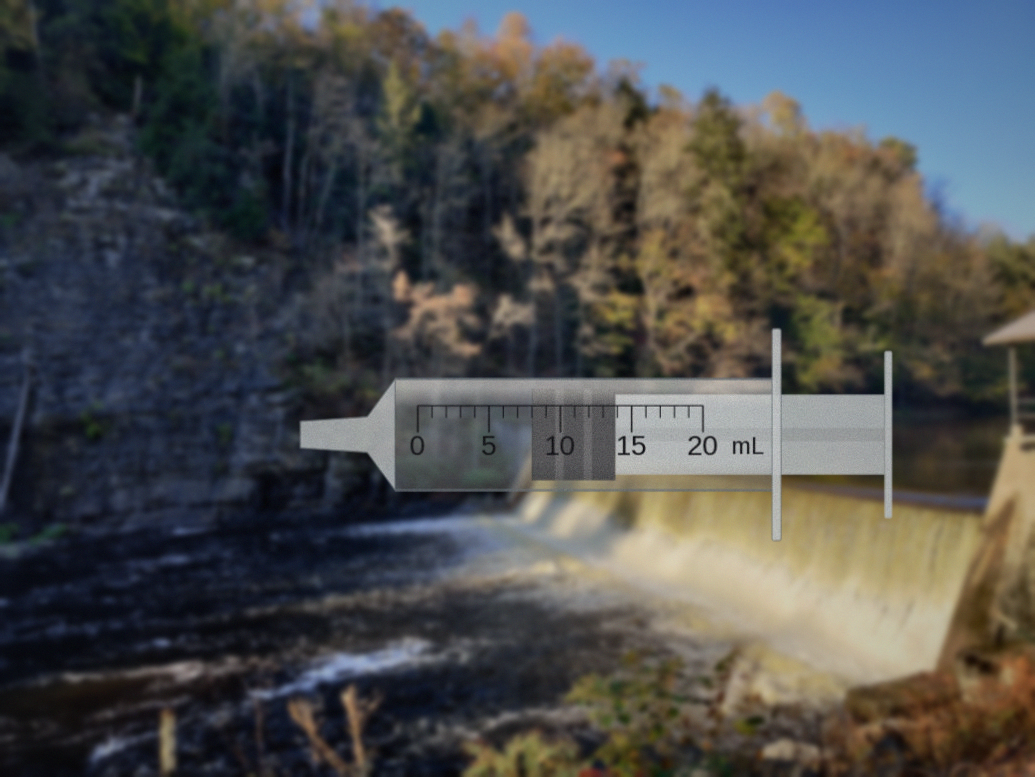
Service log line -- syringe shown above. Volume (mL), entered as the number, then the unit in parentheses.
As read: 8 (mL)
